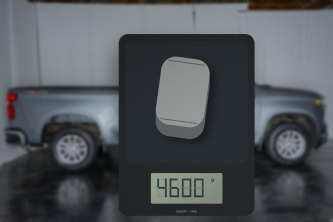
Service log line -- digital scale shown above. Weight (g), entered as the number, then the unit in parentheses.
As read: 4600 (g)
